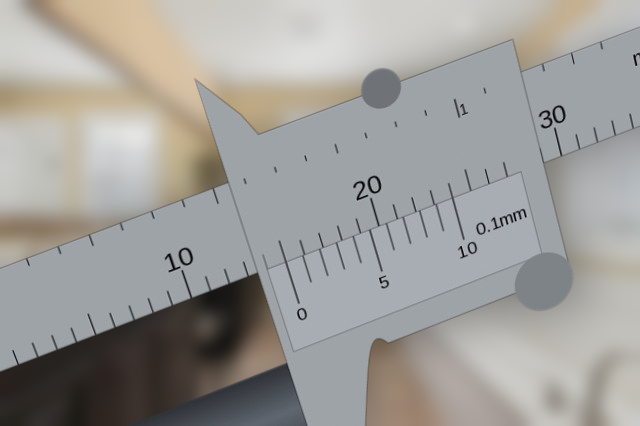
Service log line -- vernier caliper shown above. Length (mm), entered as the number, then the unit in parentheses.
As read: 15.0 (mm)
